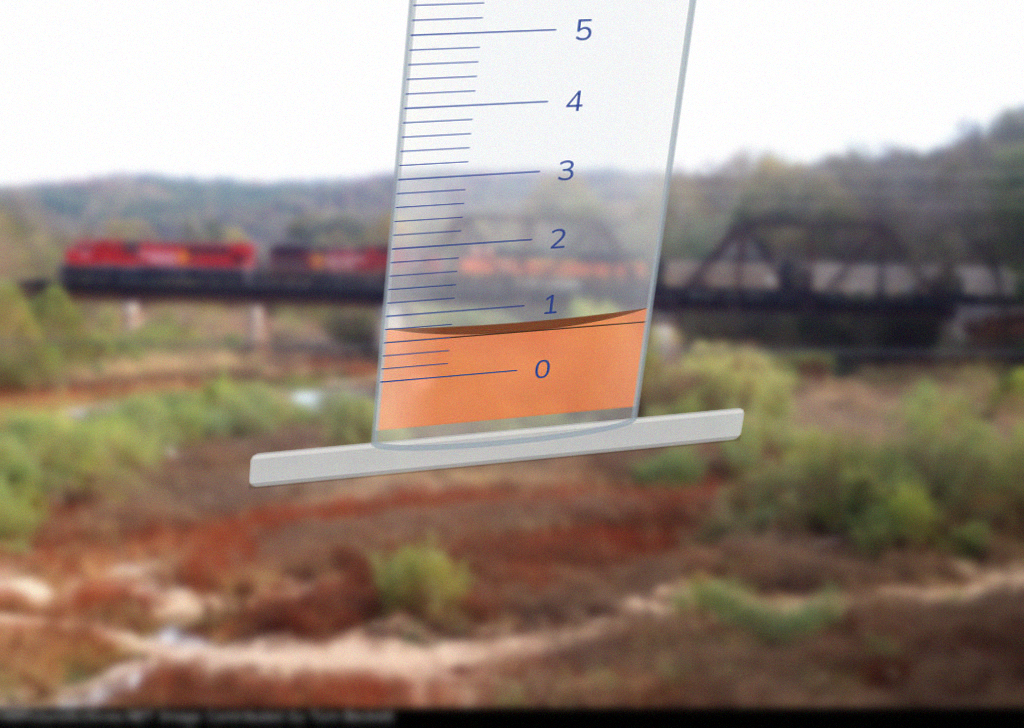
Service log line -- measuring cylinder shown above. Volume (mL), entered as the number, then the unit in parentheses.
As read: 0.6 (mL)
